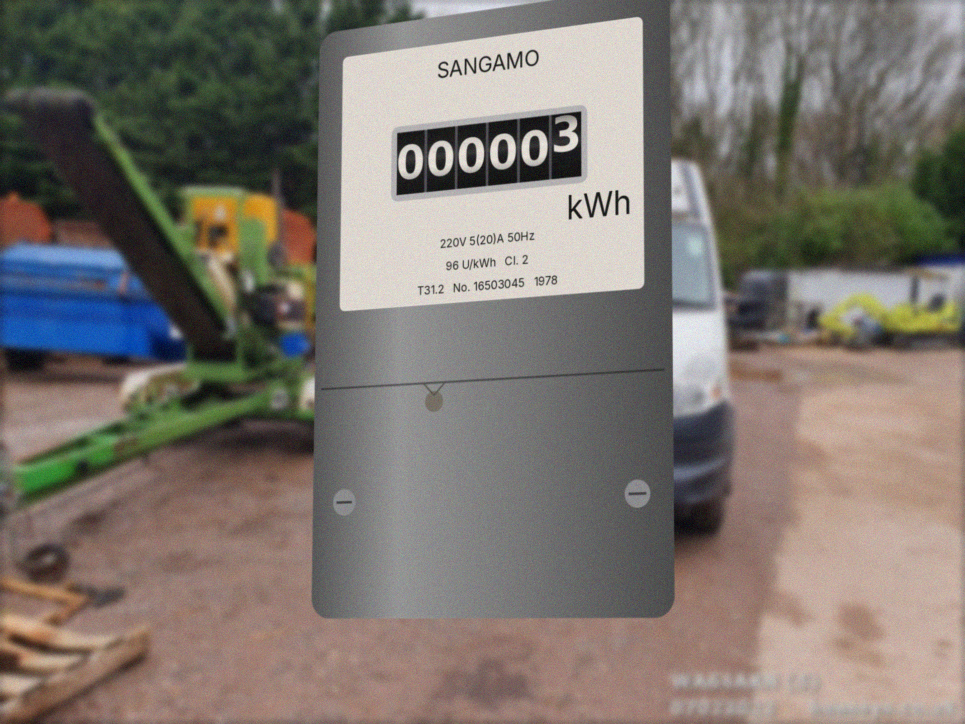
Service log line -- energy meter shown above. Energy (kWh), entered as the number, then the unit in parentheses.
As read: 3 (kWh)
